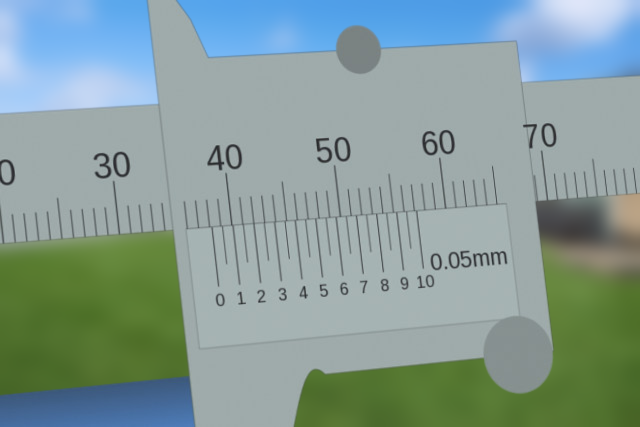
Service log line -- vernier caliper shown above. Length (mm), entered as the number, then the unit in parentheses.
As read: 38.2 (mm)
